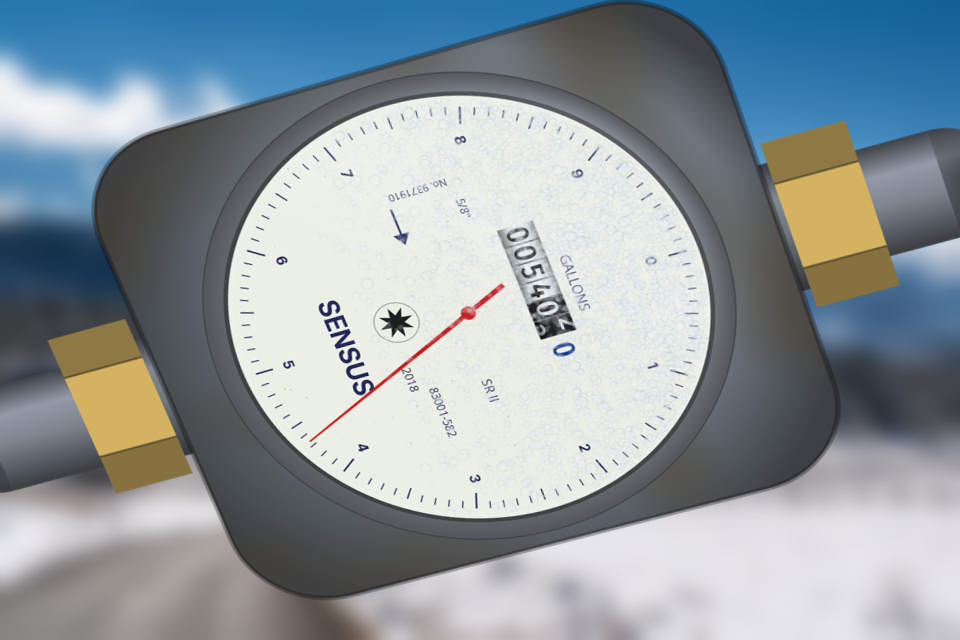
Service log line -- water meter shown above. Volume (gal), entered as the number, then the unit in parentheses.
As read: 54024.3 (gal)
